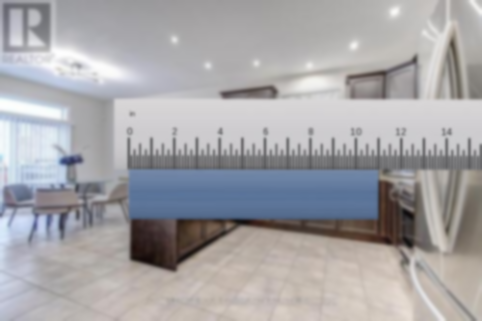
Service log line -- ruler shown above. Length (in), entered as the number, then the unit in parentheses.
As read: 11 (in)
